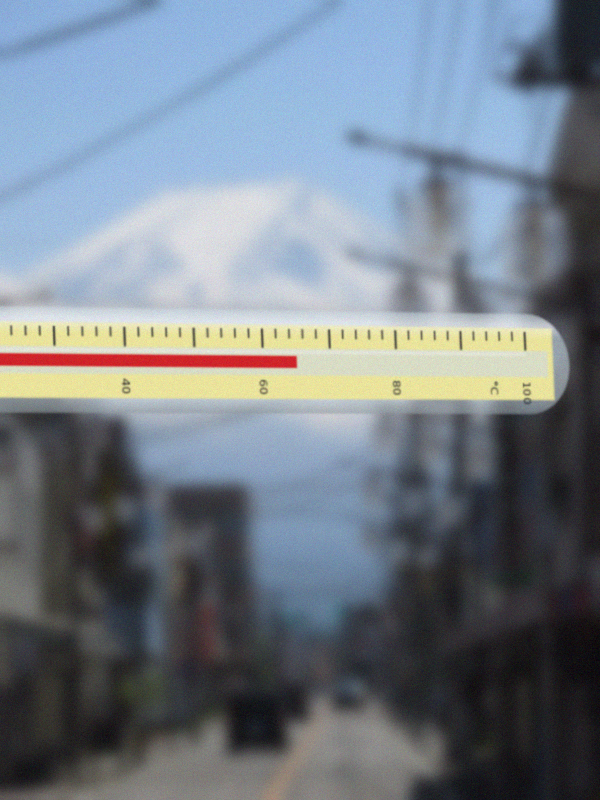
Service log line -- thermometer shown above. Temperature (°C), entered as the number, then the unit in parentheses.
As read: 65 (°C)
